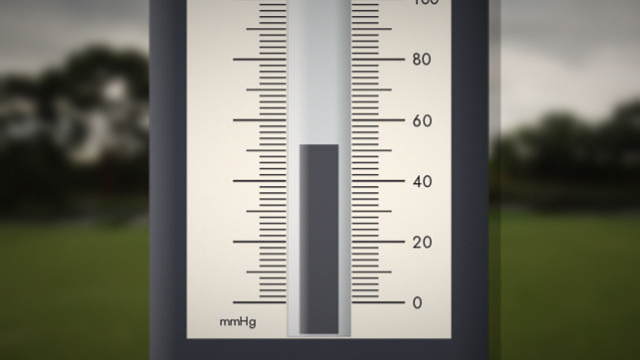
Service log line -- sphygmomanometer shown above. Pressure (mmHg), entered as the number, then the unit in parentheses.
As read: 52 (mmHg)
